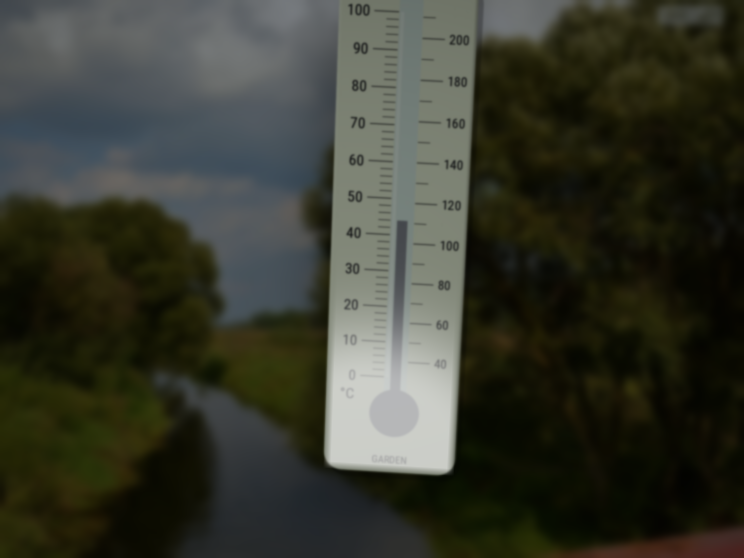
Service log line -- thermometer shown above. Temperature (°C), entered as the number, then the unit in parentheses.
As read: 44 (°C)
